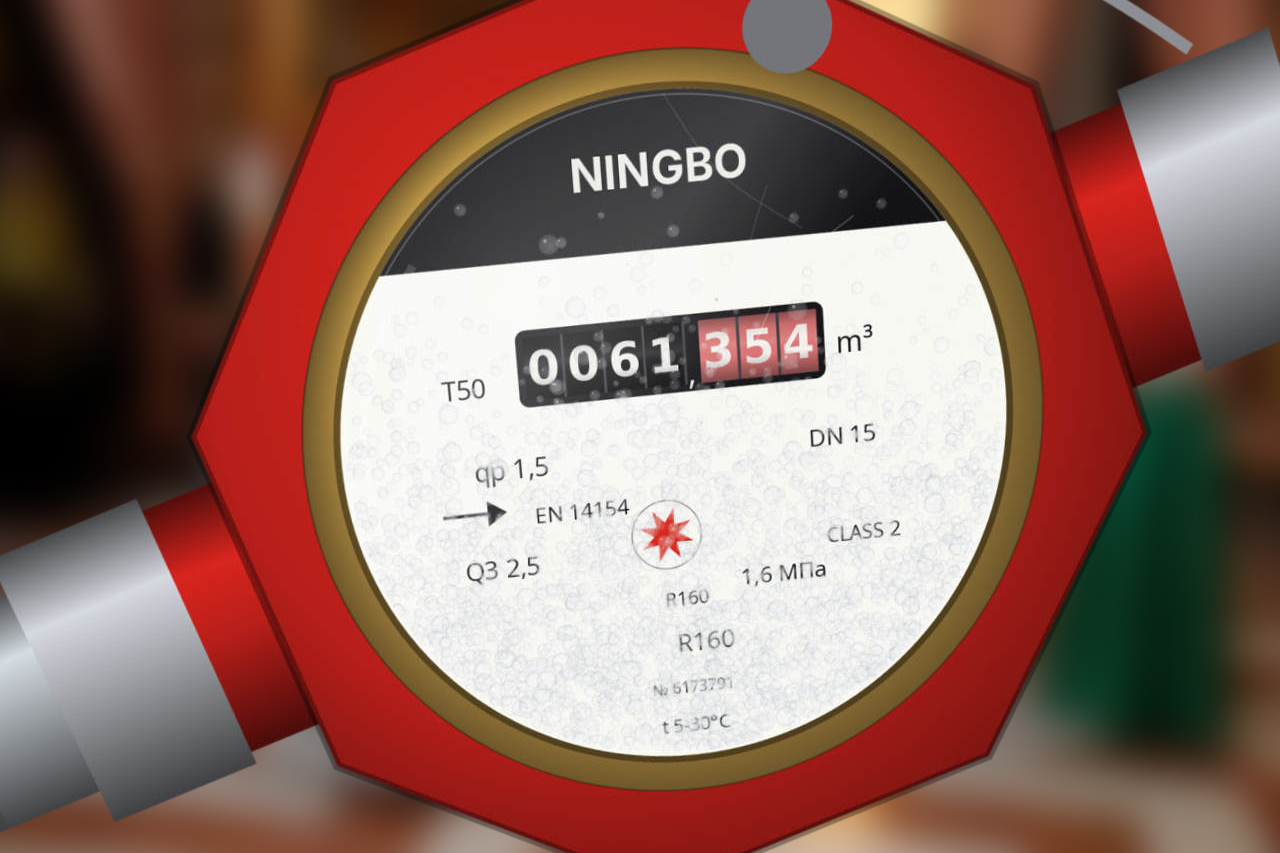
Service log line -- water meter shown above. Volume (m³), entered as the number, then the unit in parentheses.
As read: 61.354 (m³)
